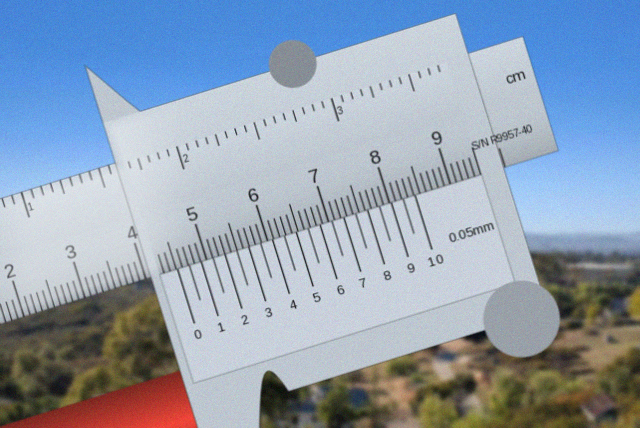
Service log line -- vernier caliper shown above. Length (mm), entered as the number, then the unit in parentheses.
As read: 45.2 (mm)
